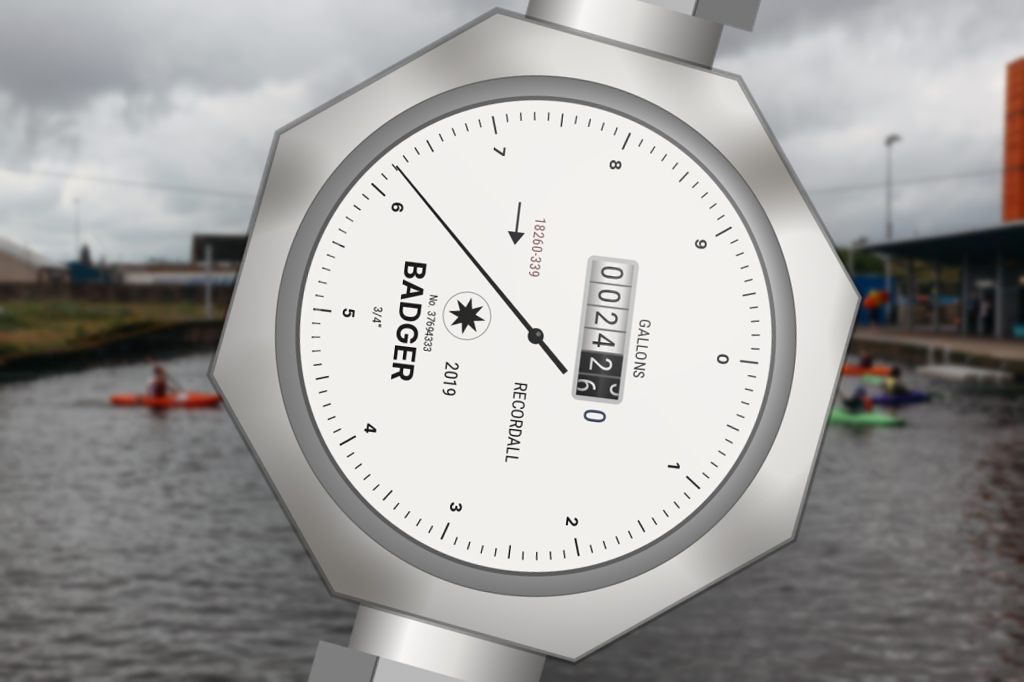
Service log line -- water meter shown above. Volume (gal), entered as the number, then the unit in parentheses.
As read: 24256.2 (gal)
